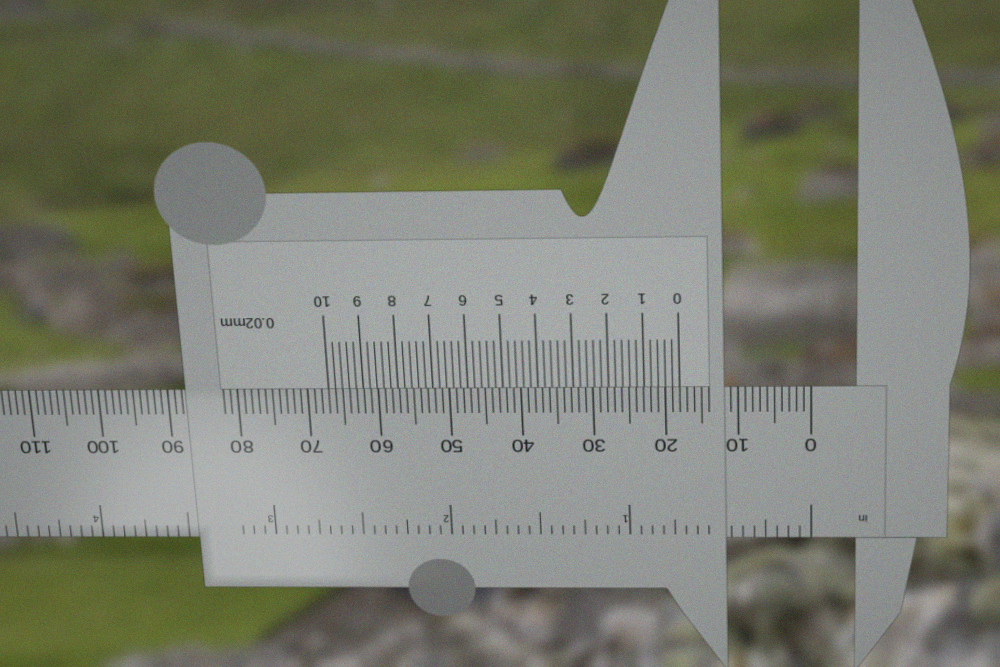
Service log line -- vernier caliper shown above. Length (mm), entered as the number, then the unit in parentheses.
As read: 18.0 (mm)
